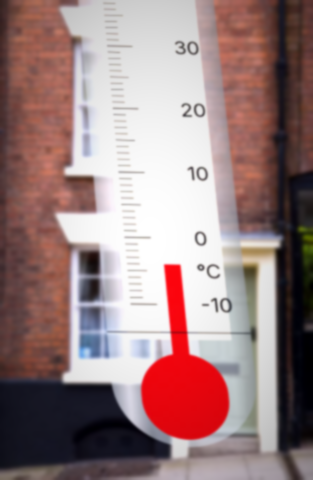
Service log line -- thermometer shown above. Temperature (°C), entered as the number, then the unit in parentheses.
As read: -4 (°C)
